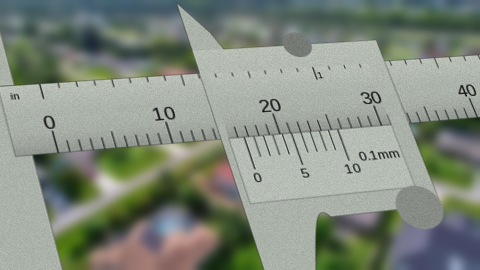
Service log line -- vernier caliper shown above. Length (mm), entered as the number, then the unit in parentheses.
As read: 16.6 (mm)
